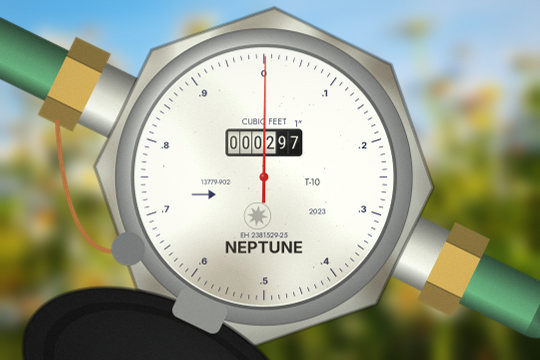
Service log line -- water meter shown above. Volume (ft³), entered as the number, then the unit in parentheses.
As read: 297.00 (ft³)
